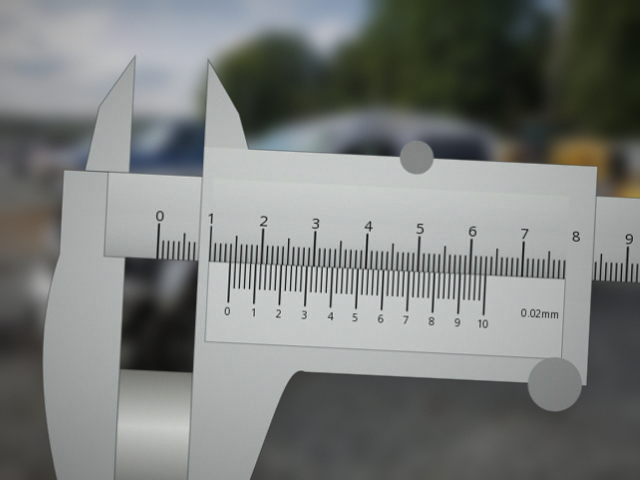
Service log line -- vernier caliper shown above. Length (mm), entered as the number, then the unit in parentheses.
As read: 14.0 (mm)
